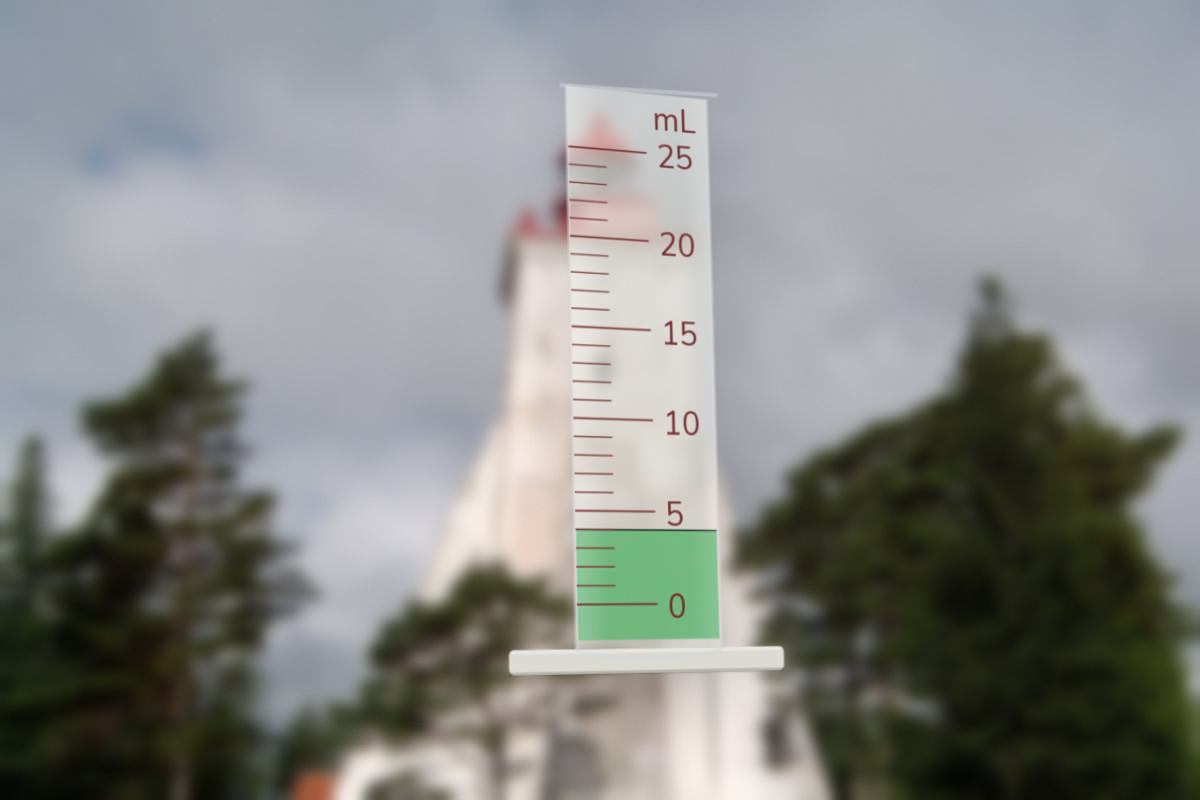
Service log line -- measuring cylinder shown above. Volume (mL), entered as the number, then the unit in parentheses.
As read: 4 (mL)
